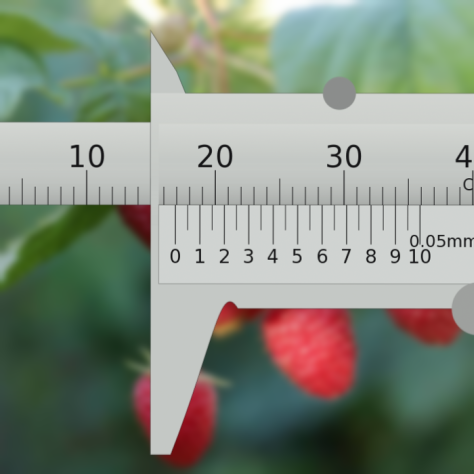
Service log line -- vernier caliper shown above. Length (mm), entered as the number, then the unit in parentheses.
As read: 16.9 (mm)
